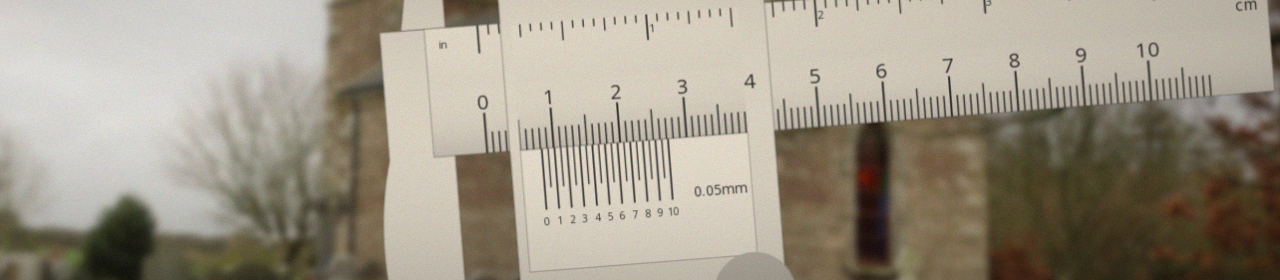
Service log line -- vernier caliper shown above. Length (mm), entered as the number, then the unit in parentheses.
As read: 8.2 (mm)
